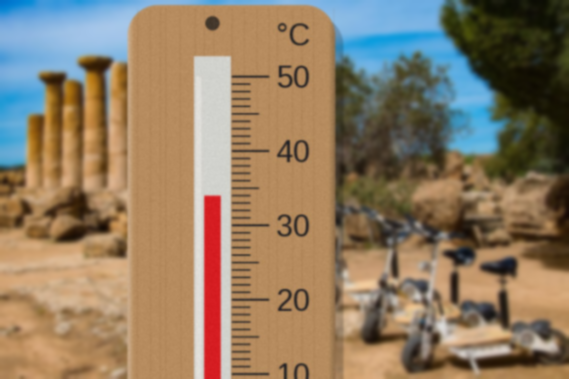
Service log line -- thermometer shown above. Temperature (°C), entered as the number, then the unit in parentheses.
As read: 34 (°C)
